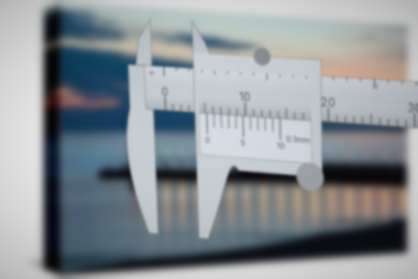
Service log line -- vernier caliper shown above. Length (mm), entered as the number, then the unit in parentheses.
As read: 5.2 (mm)
